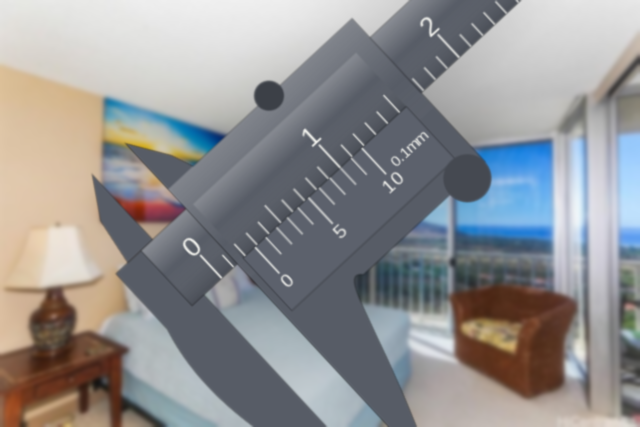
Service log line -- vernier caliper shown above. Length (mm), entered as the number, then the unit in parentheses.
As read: 2.8 (mm)
